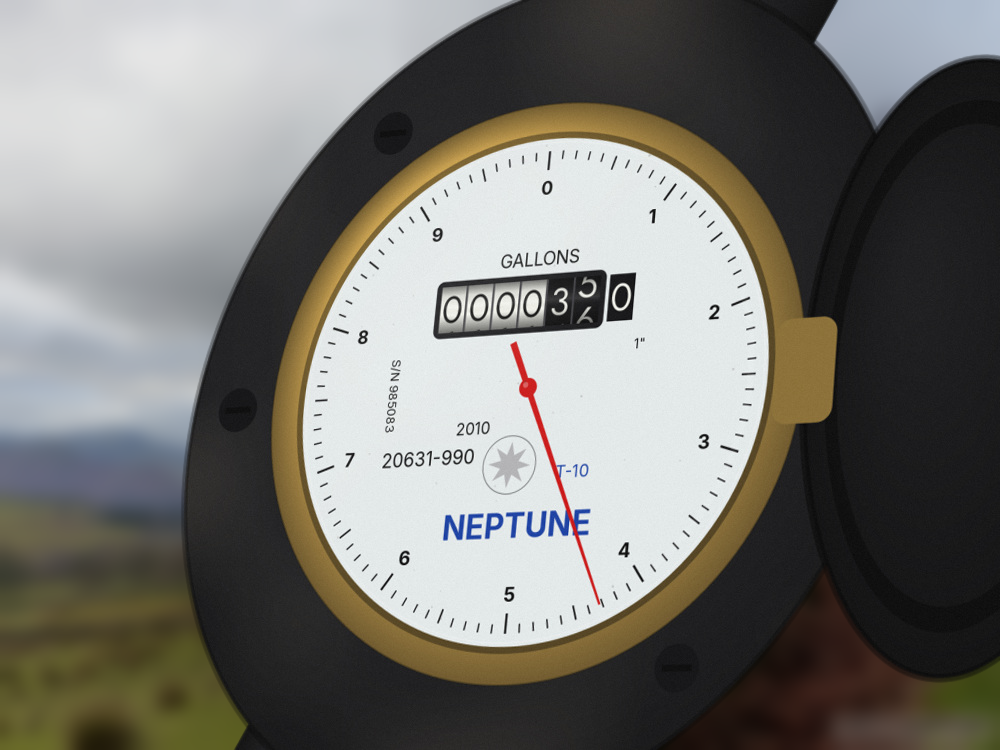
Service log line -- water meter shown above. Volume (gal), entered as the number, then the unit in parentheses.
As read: 354.3 (gal)
